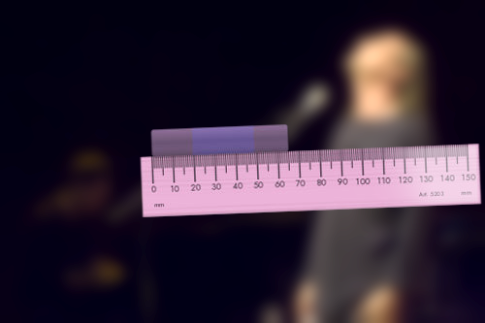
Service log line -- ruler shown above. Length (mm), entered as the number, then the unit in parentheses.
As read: 65 (mm)
